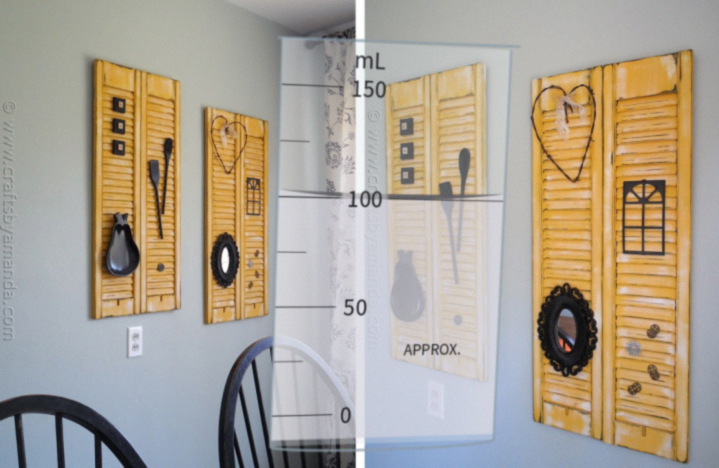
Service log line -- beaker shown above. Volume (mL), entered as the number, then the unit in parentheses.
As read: 100 (mL)
